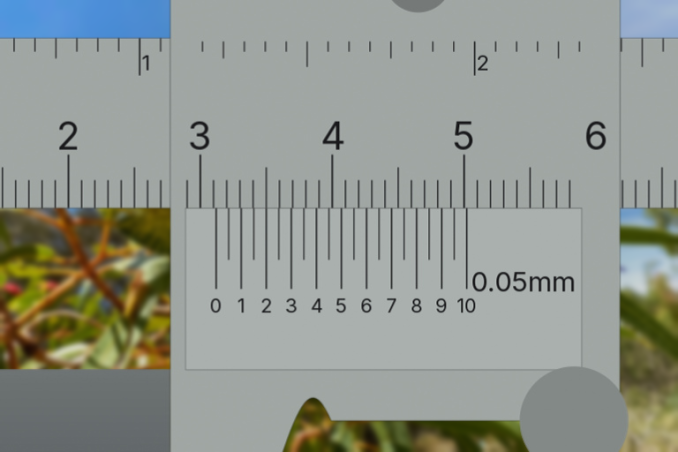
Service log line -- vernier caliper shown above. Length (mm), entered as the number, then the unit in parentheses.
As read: 31.2 (mm)
